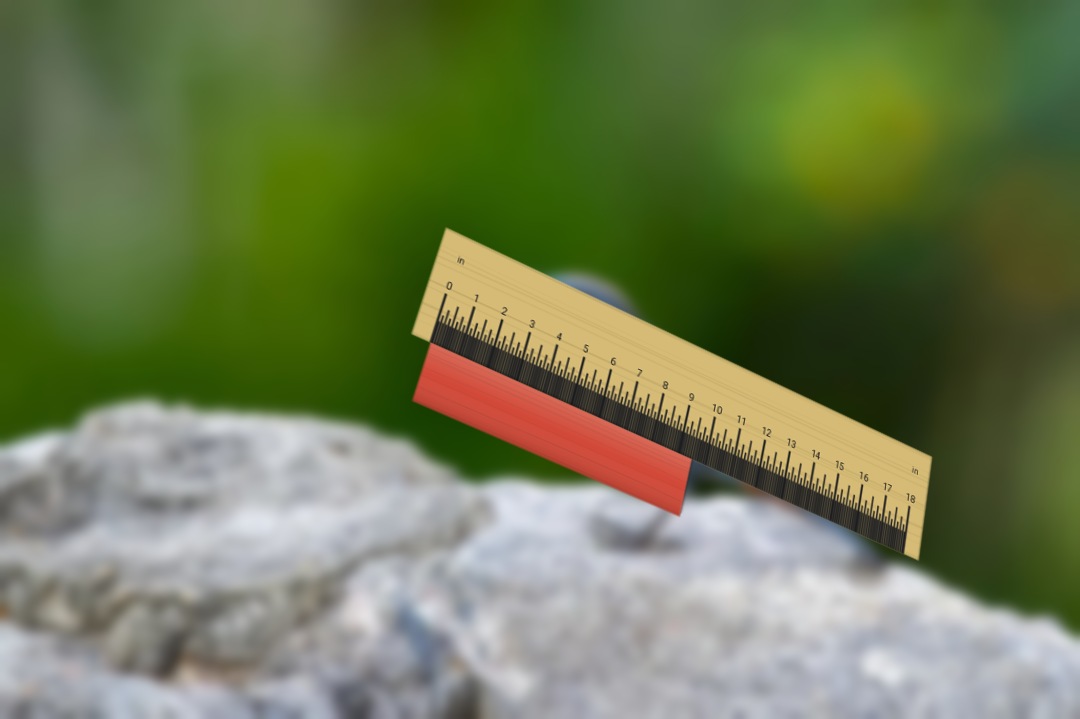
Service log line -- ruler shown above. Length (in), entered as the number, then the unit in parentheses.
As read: 9.5 (in)
